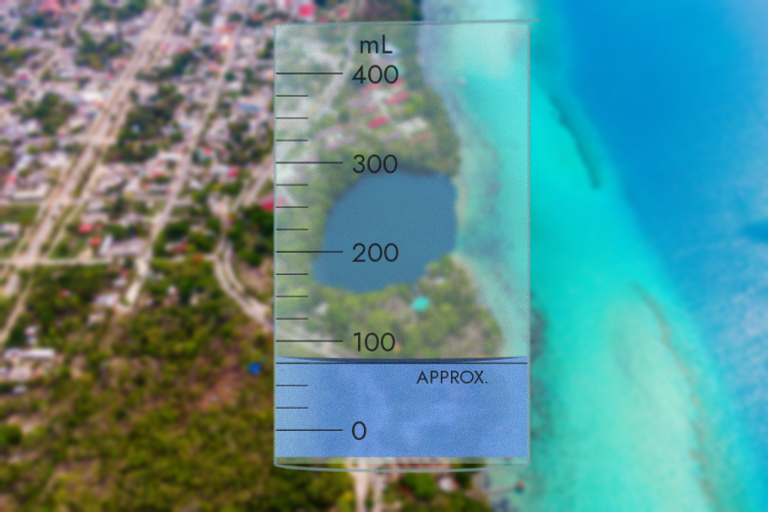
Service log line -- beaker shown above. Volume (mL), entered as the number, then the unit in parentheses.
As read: 75 (mL)
